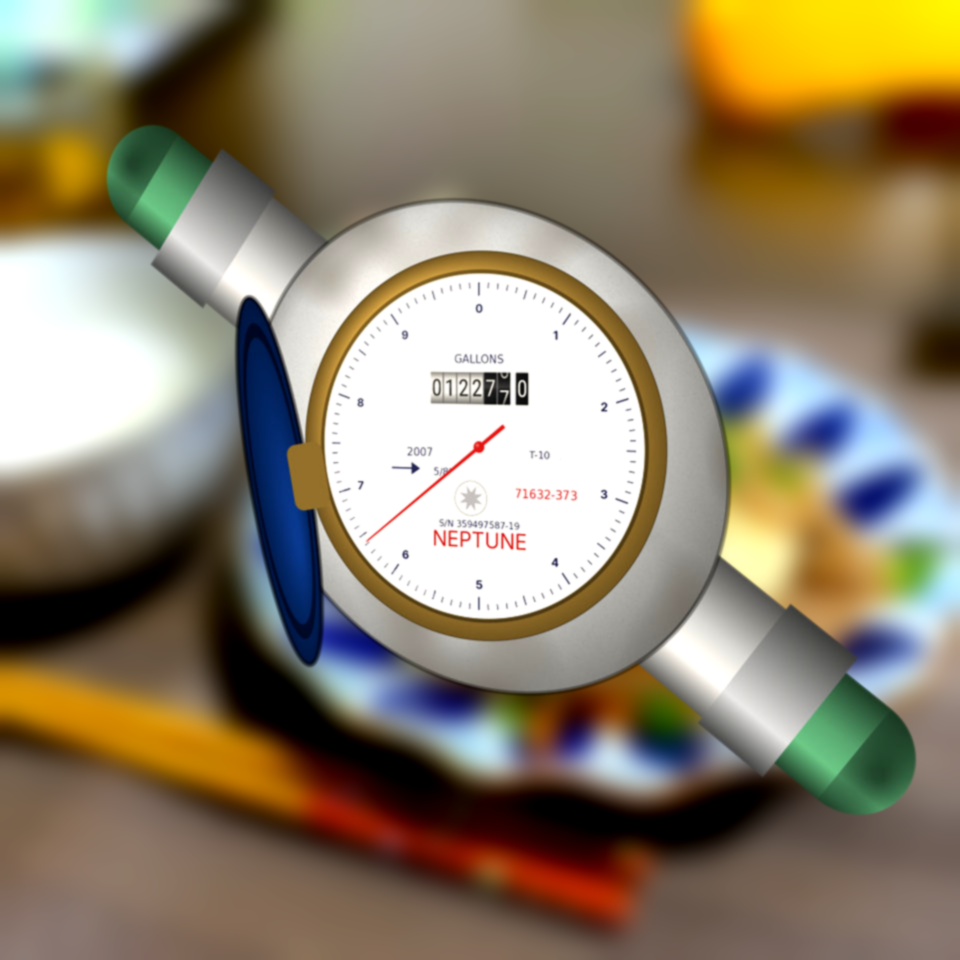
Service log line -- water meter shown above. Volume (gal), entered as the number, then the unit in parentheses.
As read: 122766.4 (gal)
